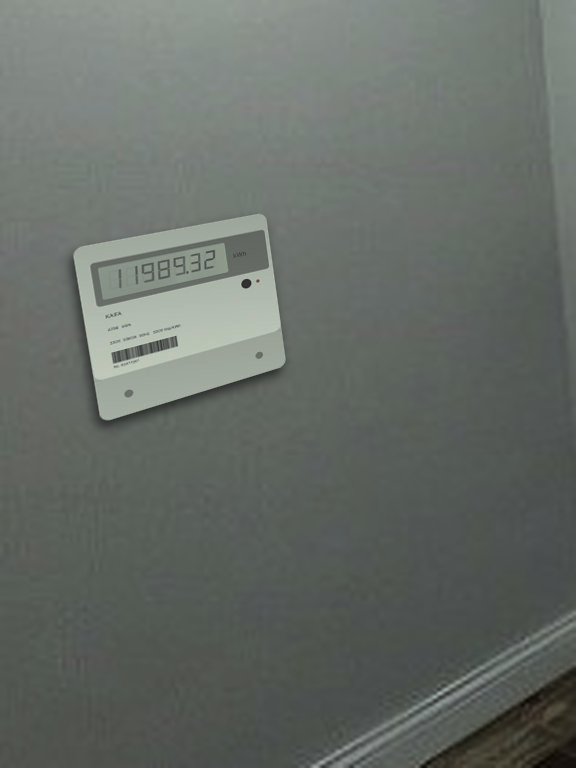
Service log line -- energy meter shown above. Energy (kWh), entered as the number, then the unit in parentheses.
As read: 11989.32 (kWh)
